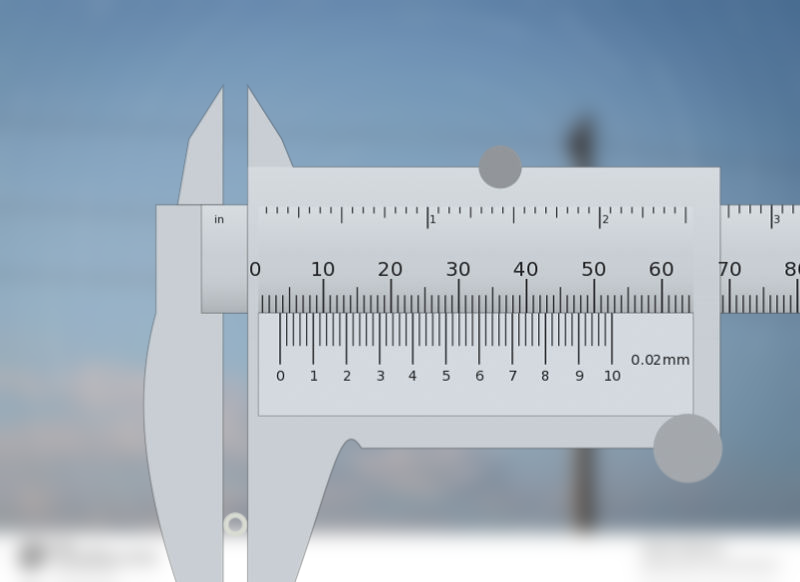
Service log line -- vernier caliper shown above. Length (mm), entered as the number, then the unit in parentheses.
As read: 3.6 (mm)
